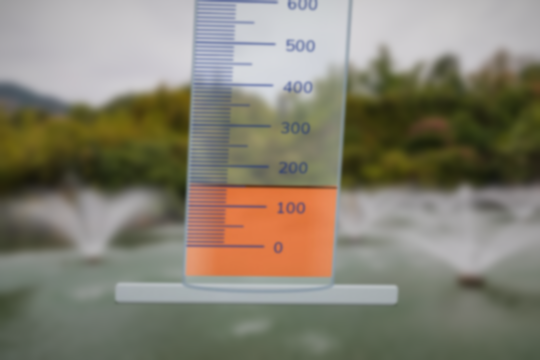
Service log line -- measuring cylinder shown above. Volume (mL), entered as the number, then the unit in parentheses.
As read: 150 (mL)
